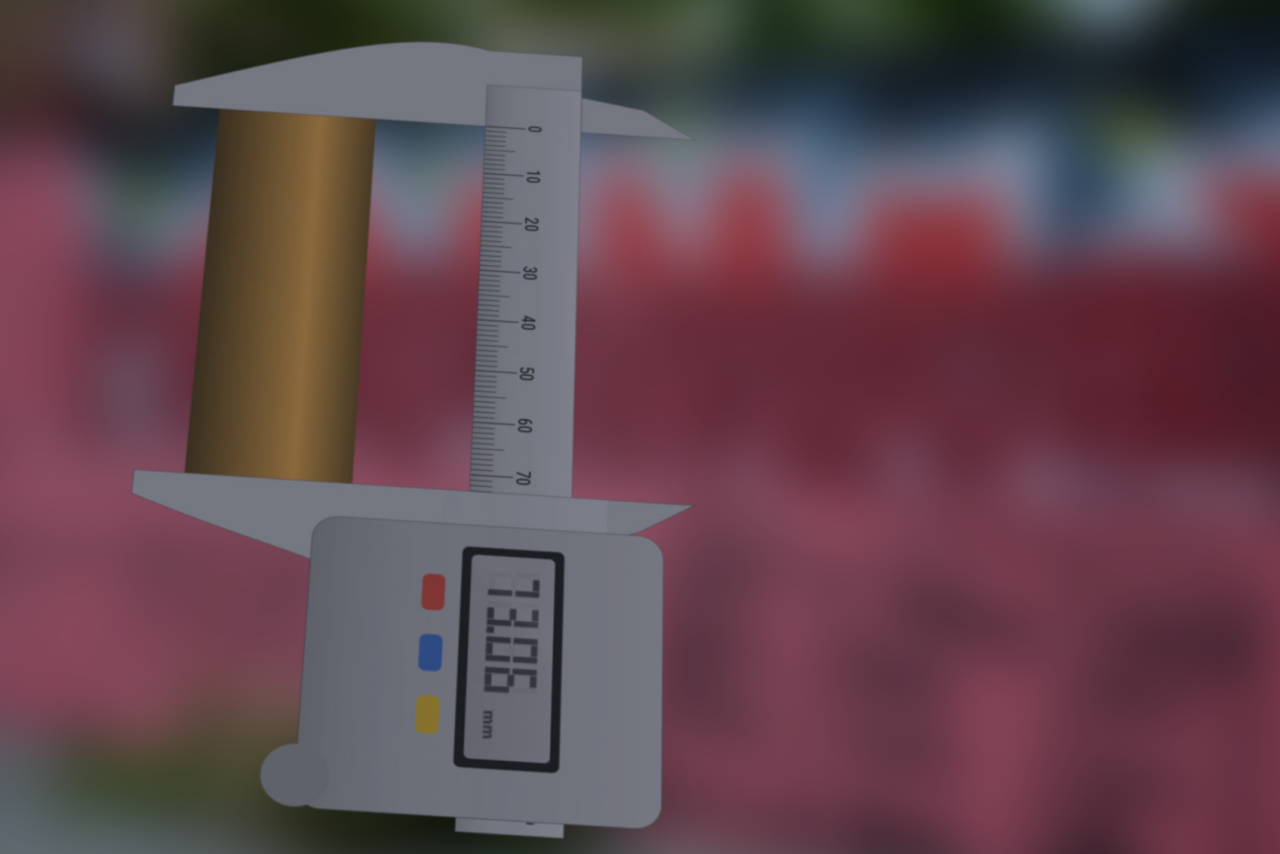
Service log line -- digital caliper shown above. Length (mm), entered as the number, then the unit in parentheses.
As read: 73.06 (mm)
